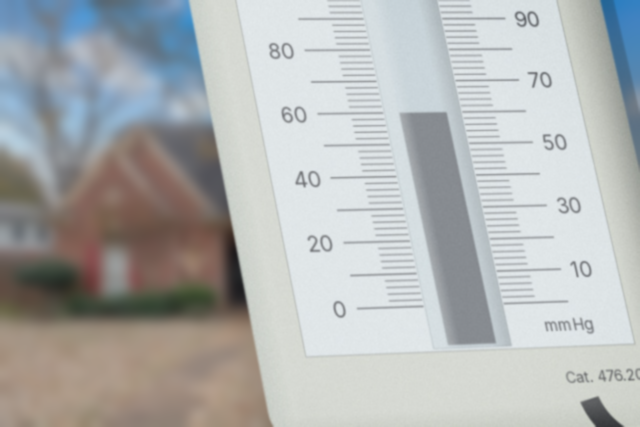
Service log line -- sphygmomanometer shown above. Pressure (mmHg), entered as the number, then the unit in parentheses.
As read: 60 (mmHg)
